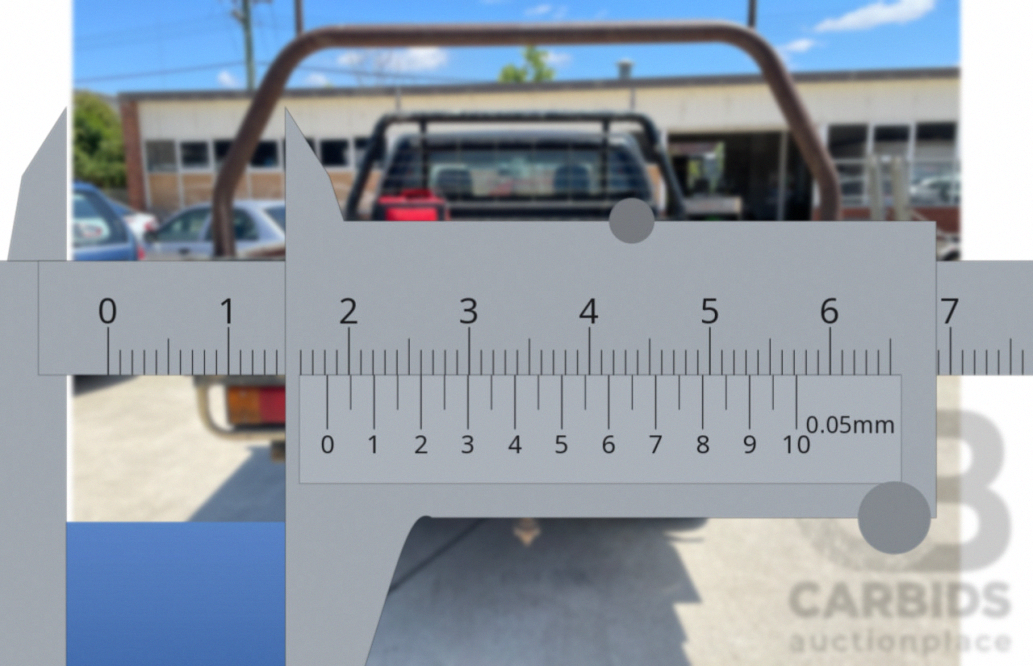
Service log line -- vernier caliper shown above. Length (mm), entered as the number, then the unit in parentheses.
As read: 18.2 (mm)
